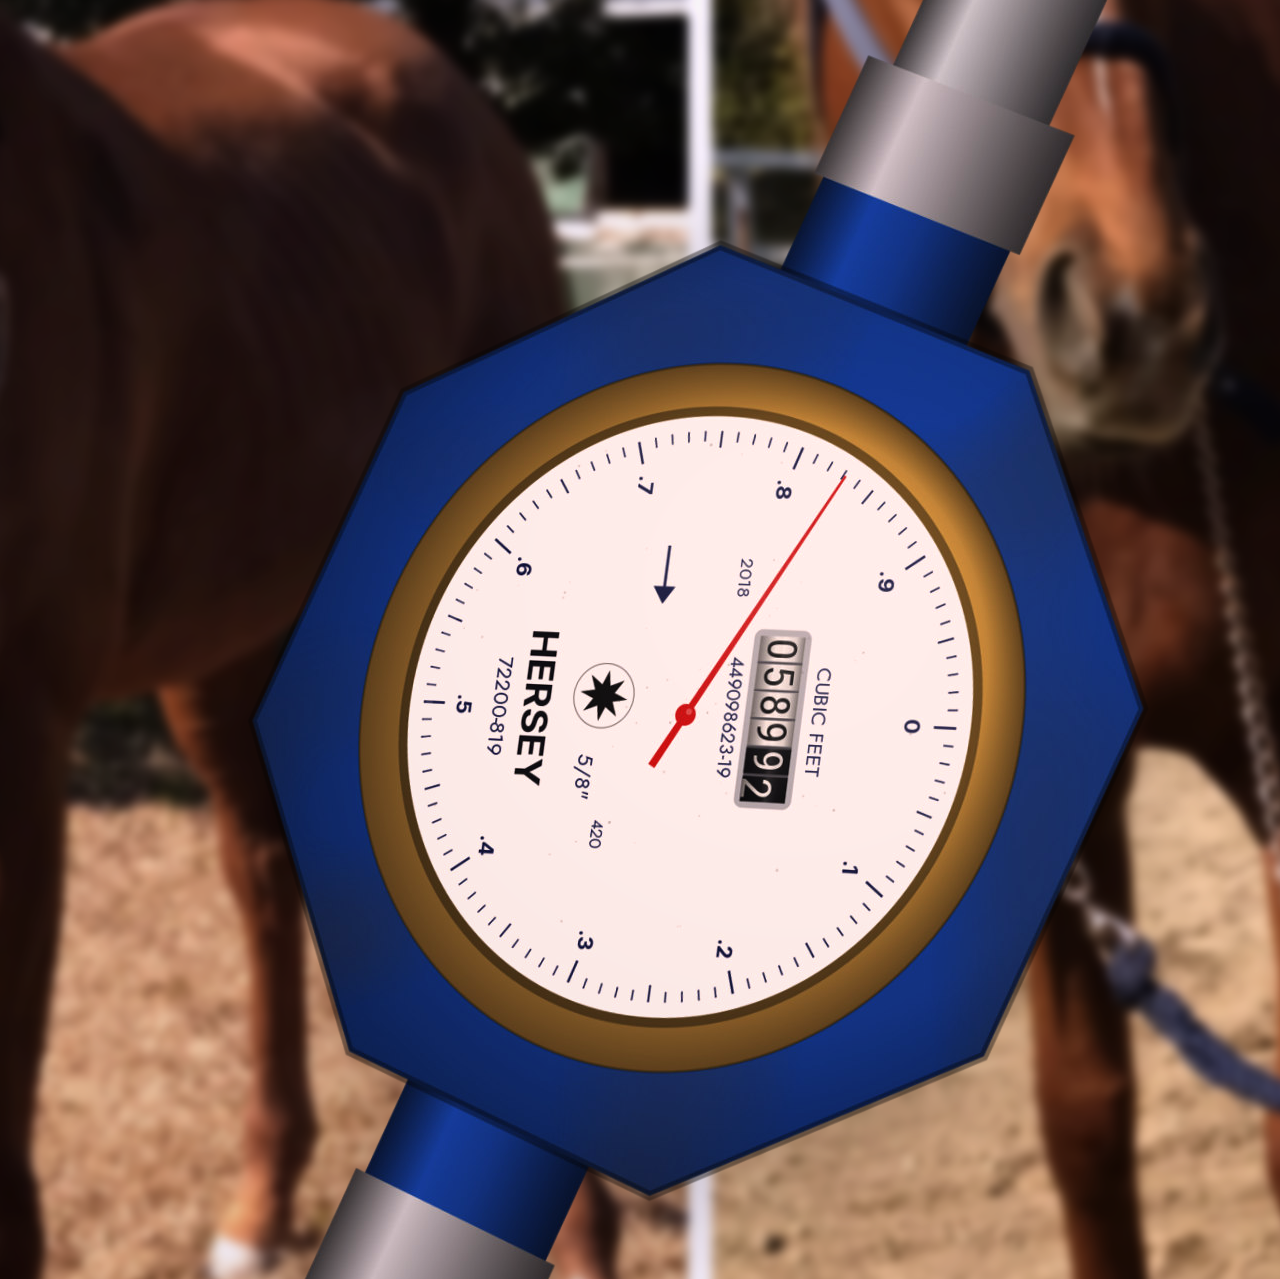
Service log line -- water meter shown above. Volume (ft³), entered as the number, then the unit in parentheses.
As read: 58991.83 (ft³)
